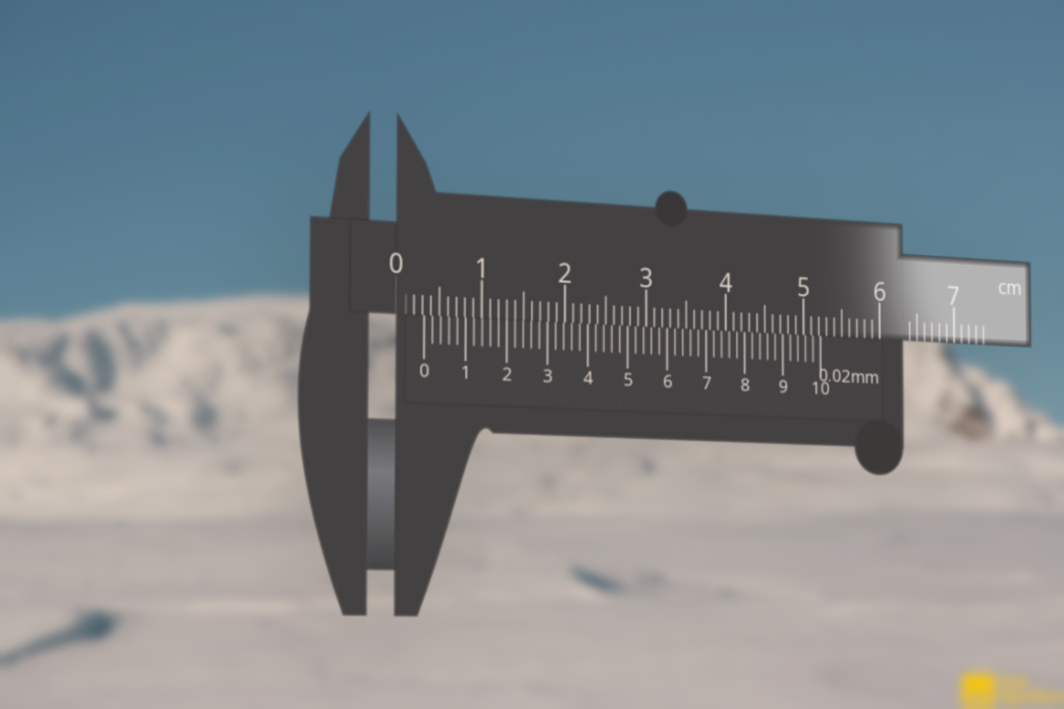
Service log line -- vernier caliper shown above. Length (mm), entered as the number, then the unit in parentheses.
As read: 3.2 (mm)
